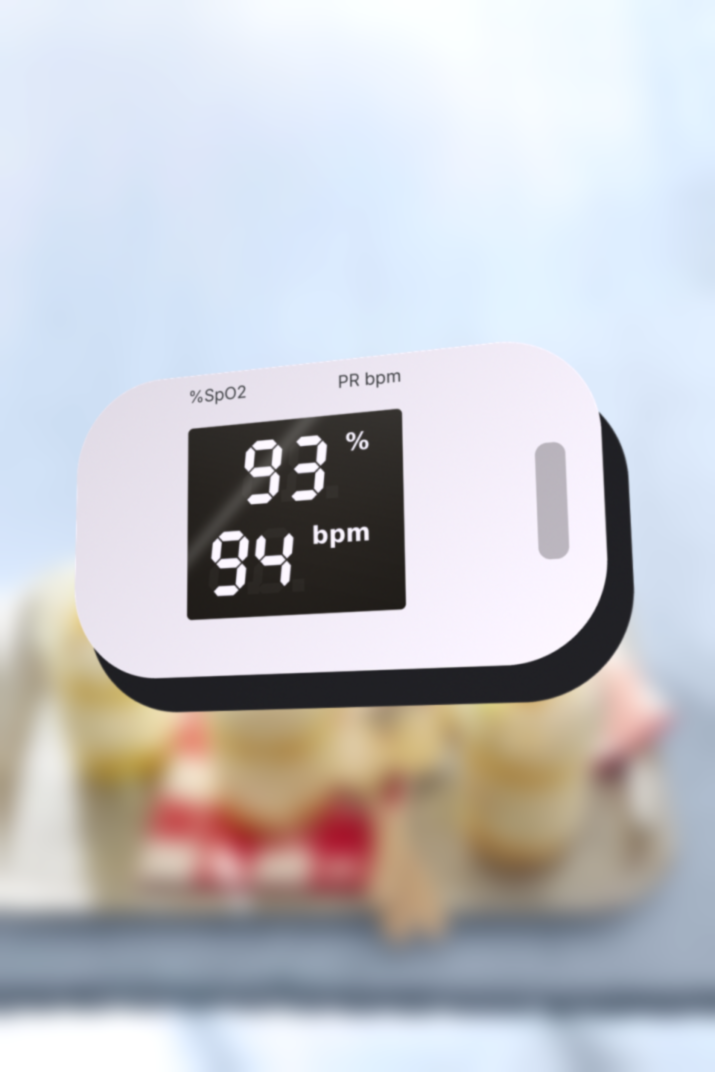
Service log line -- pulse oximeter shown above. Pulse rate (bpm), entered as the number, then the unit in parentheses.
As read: 94 (bpm)
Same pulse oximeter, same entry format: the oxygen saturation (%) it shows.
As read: 93 (%)
